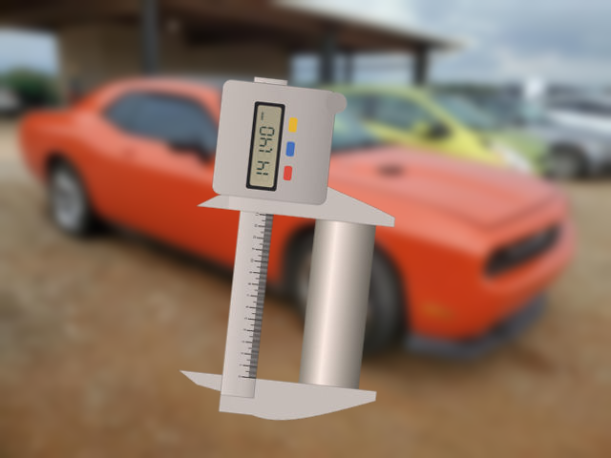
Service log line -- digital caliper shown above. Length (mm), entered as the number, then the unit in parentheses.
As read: 141.40 (mm)
